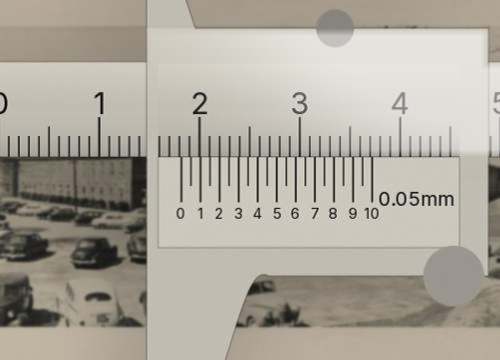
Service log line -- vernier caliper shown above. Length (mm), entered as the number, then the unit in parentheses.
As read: 18.2 (mm)
